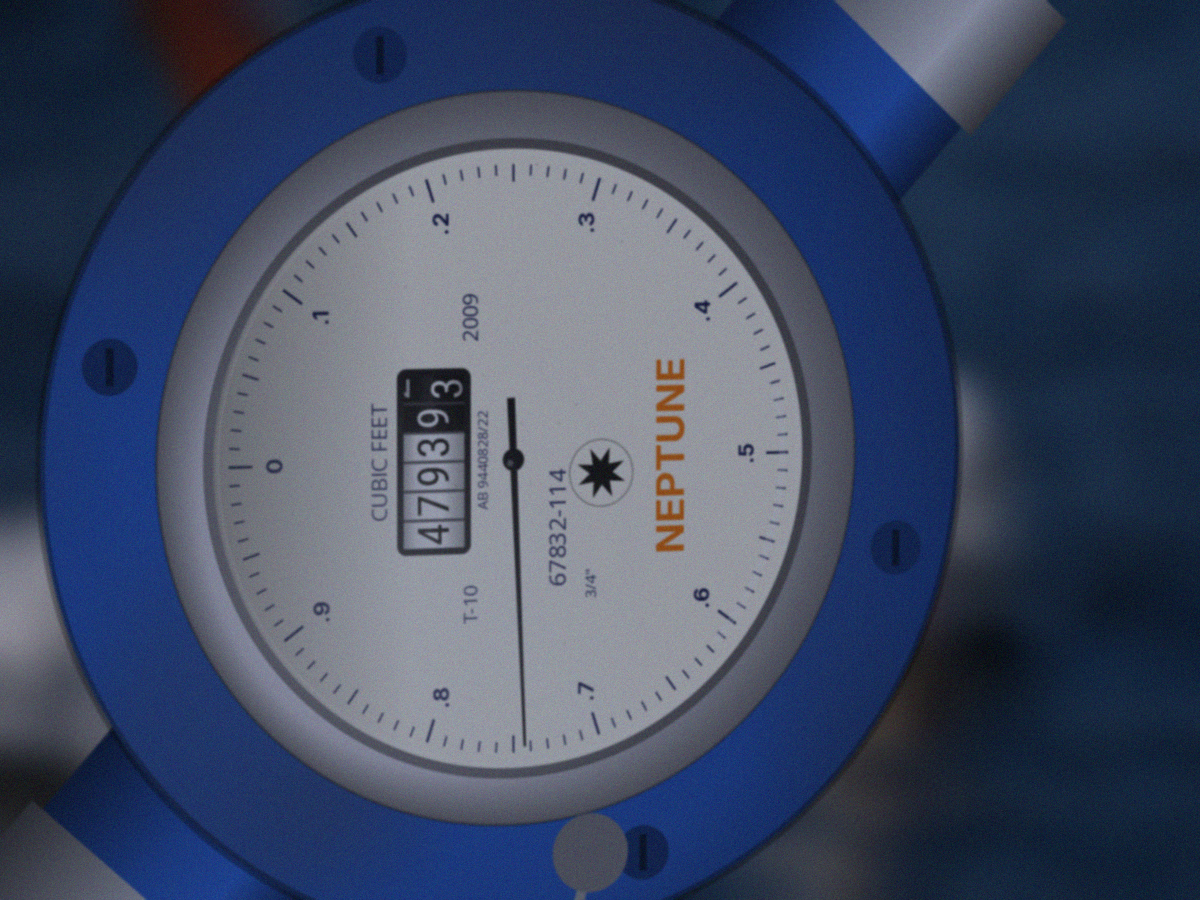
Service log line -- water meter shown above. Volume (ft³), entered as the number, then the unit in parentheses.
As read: 479392.74 (ft³)
